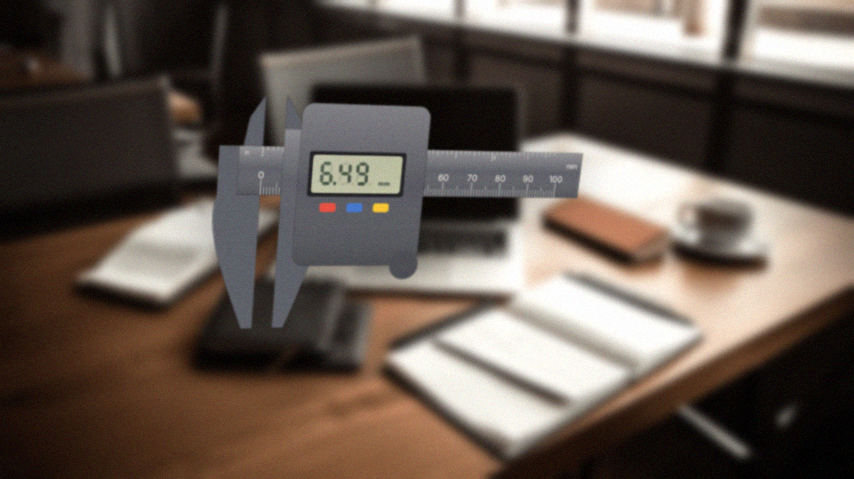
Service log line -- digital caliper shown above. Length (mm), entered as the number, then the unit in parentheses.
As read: 6.49 (mm)
